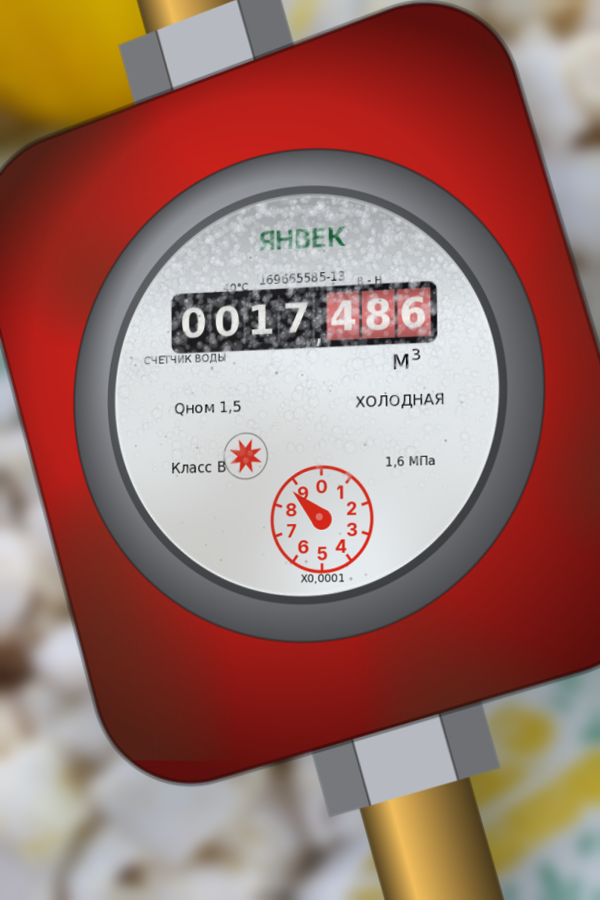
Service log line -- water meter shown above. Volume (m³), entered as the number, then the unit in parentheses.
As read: 17.4868 (m³)
